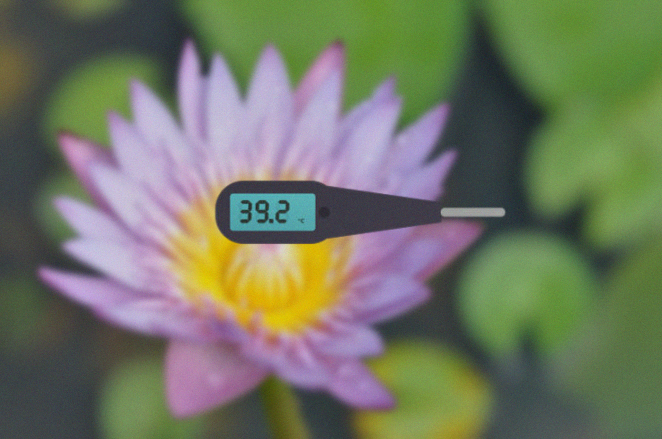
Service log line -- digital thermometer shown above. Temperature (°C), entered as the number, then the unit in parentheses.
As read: 39.2 (°C)
